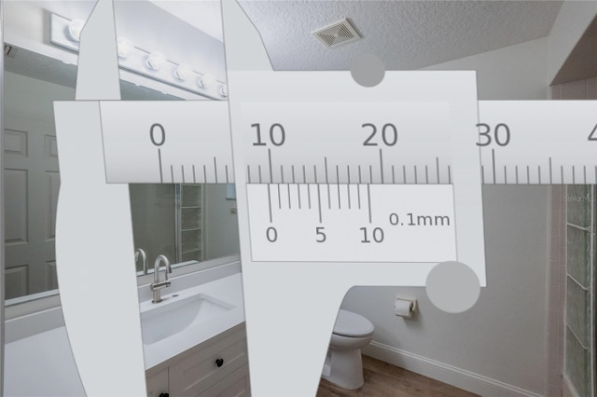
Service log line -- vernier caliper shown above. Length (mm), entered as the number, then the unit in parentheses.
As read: 9.7 (mm)
